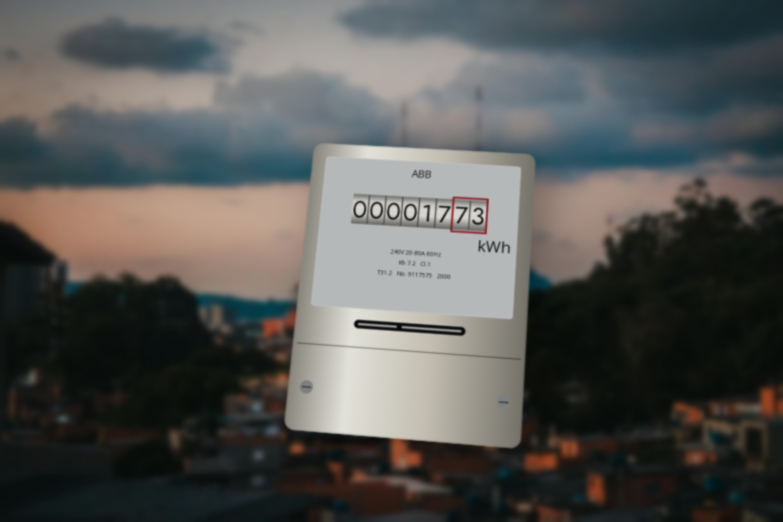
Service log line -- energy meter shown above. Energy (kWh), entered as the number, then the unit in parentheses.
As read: 17.73 (kWh)
